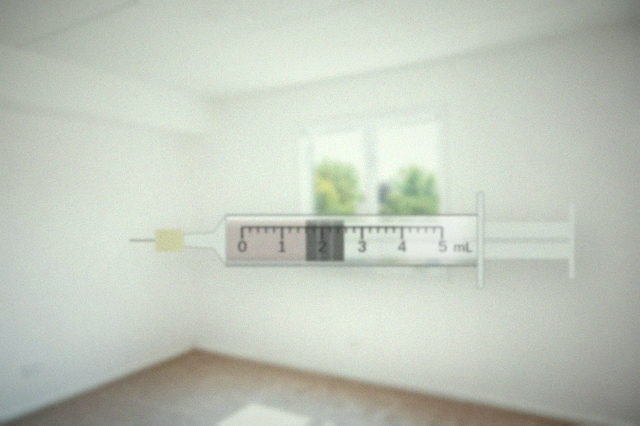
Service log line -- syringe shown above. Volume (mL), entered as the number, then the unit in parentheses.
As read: 1.6 (mL)
